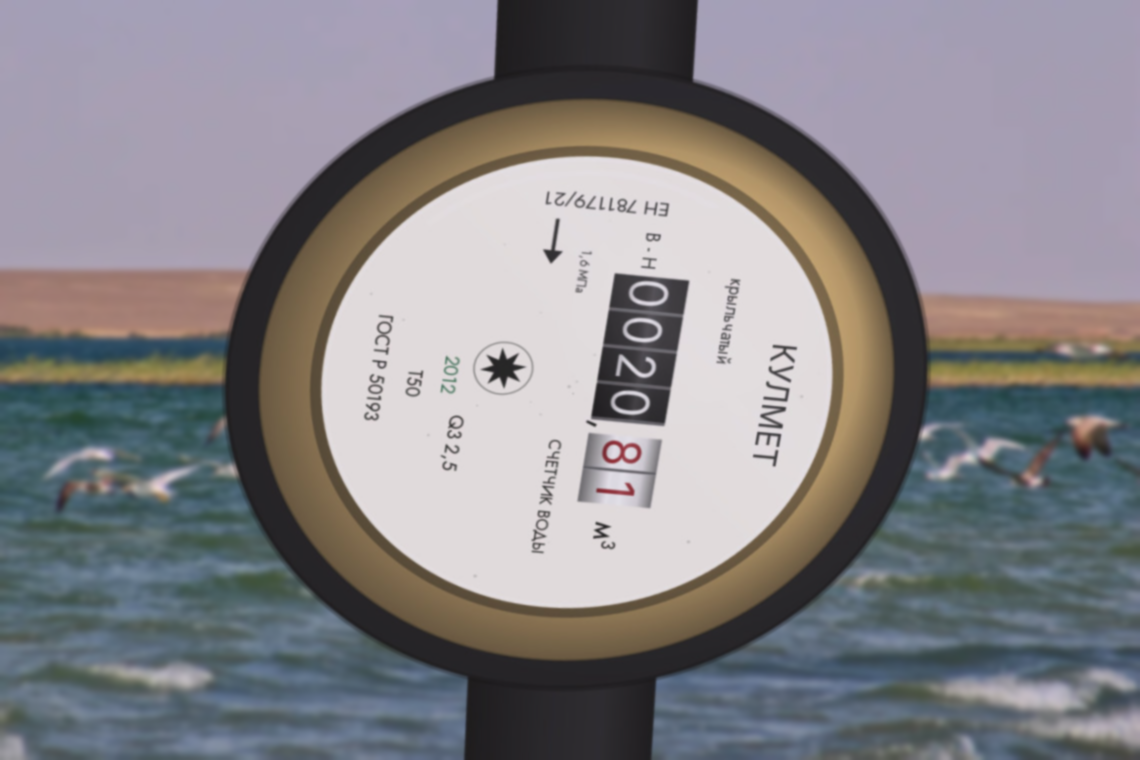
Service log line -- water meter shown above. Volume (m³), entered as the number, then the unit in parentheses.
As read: 20.81 (m³)
